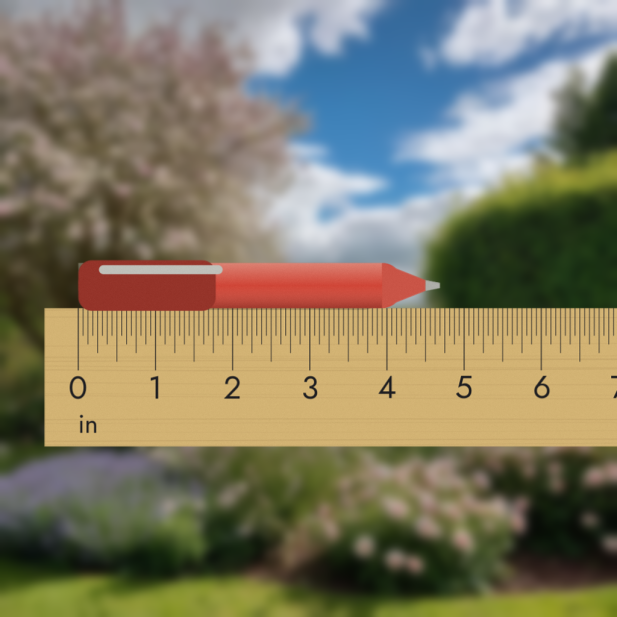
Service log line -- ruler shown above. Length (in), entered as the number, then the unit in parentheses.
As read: 4.6875 (in)
